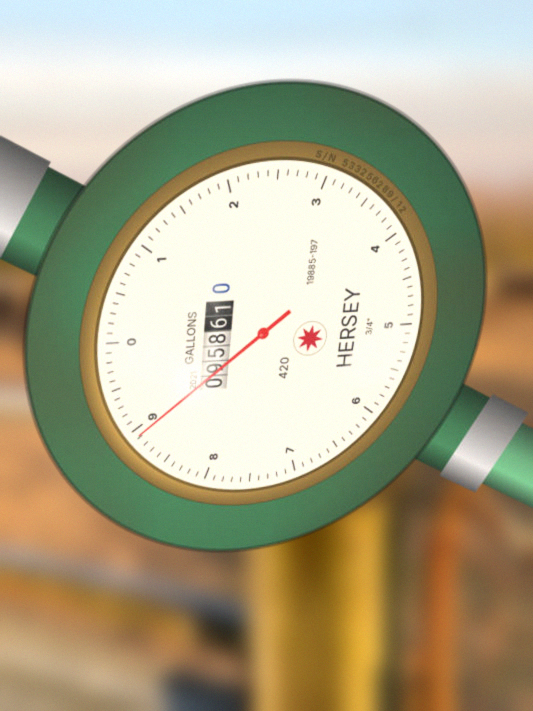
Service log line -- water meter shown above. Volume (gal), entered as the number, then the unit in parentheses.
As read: 958608.9 (gal)
